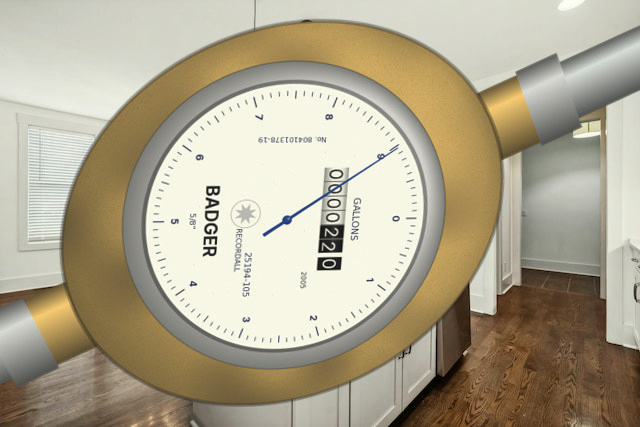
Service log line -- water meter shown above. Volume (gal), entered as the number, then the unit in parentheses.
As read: 219.0 (gal)
